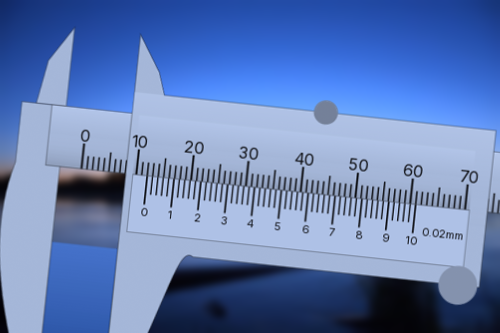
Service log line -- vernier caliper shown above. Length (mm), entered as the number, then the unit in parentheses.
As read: 12.0 (mm)
